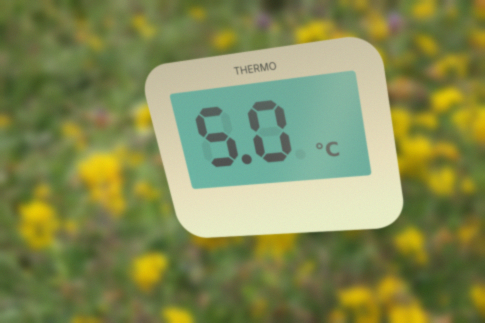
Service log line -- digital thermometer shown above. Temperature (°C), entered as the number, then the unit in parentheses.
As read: 5.0 (°C)
